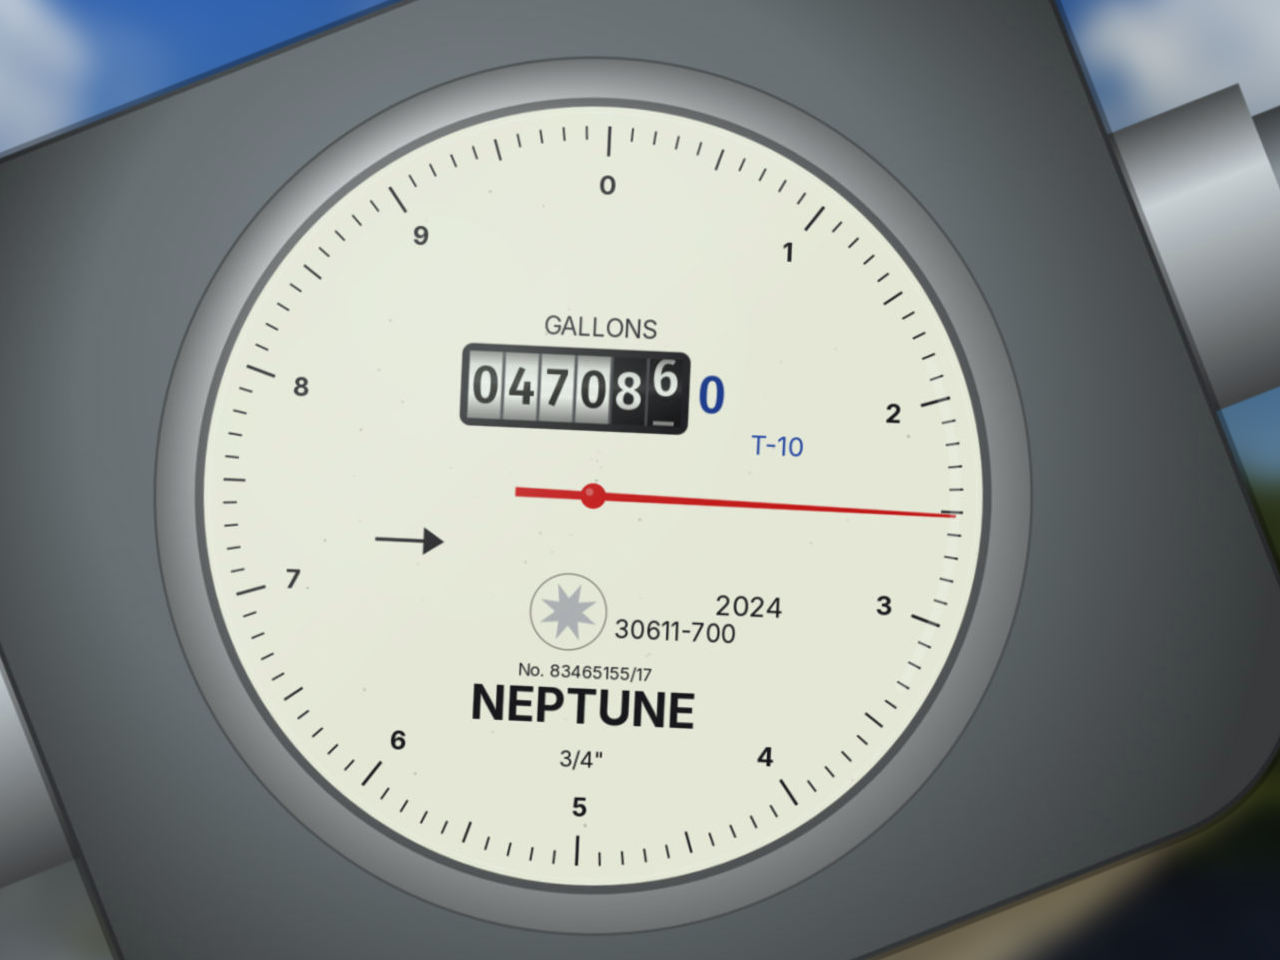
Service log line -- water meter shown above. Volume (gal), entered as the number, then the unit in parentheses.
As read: 470862.5 (gal)
